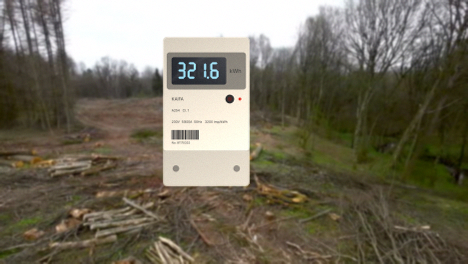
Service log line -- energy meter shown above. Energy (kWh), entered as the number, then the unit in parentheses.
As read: 321.6 (kWh)
